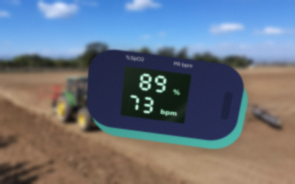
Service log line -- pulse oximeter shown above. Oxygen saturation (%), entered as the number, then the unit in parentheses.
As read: 89 (%)
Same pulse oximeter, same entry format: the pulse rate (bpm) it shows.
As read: 73 (bpm)
